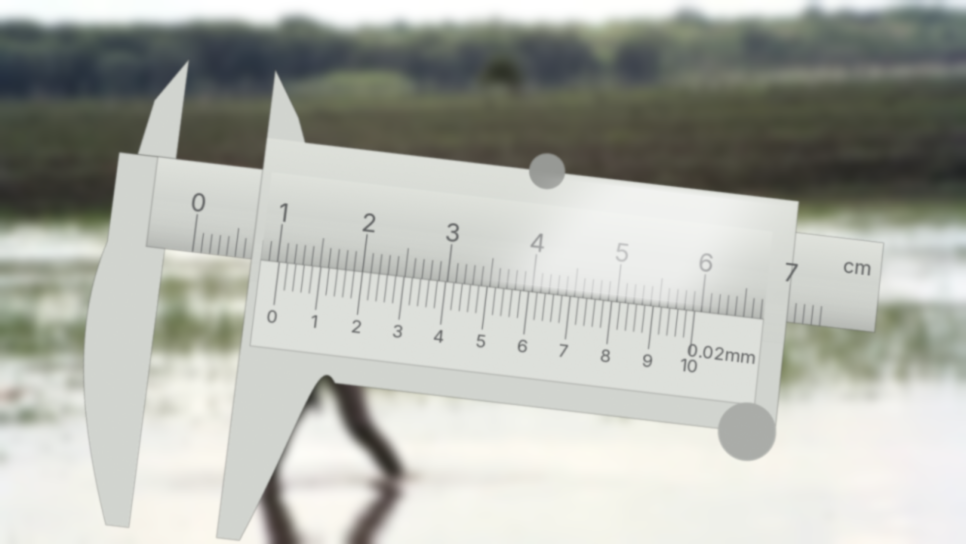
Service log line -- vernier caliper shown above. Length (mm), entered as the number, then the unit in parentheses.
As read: 10.2 (mm)
